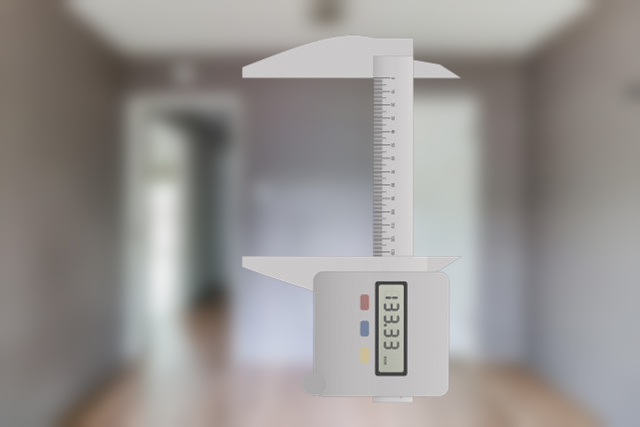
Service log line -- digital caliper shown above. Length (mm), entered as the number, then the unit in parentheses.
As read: 133.33 (mm)
